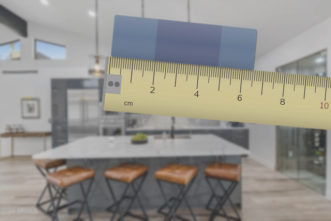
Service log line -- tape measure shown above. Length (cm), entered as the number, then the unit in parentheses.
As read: 6.5 (cm)
